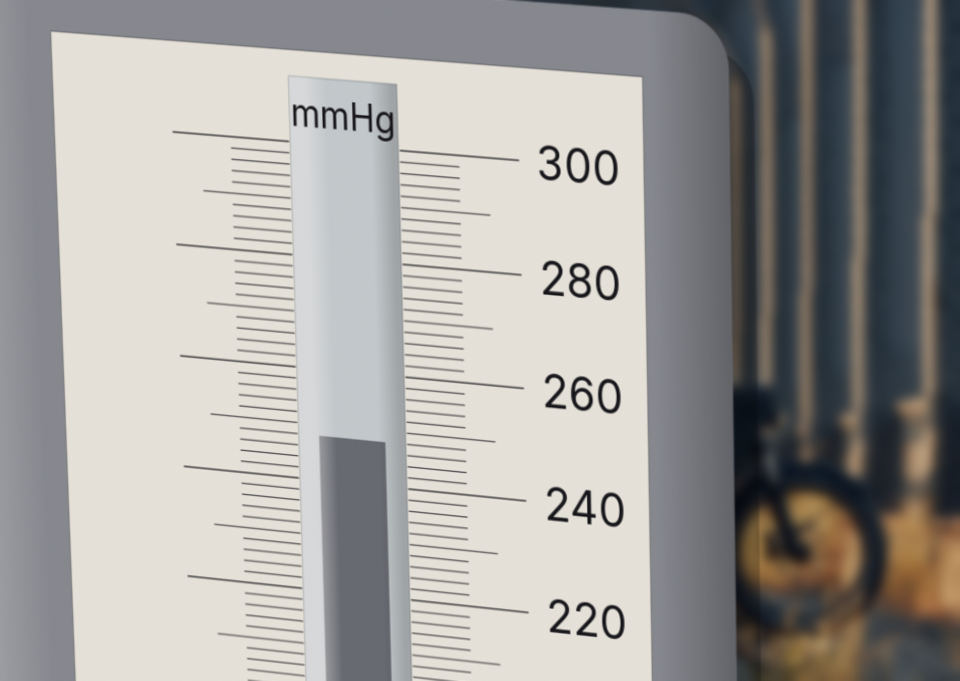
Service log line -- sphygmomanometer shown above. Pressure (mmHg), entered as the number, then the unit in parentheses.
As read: 248 (mmHg)
